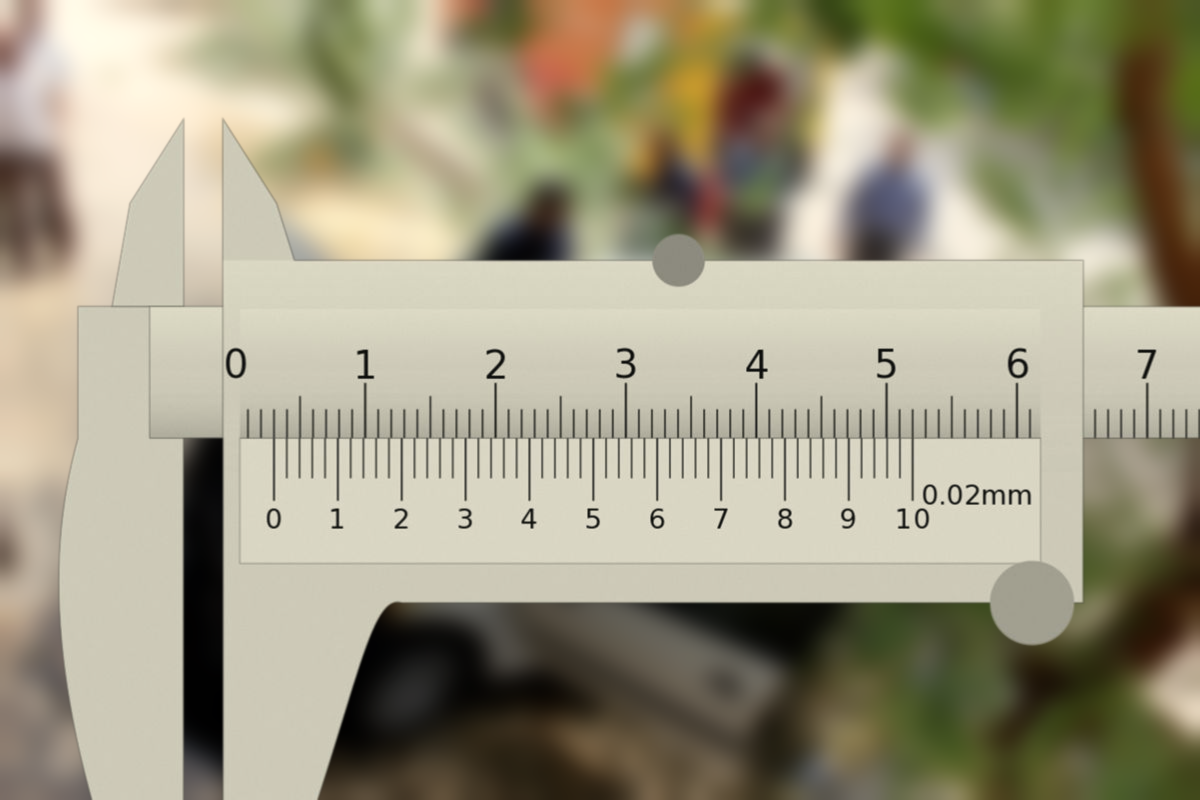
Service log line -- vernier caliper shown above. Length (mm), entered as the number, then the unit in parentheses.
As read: 3.0 (mm)
